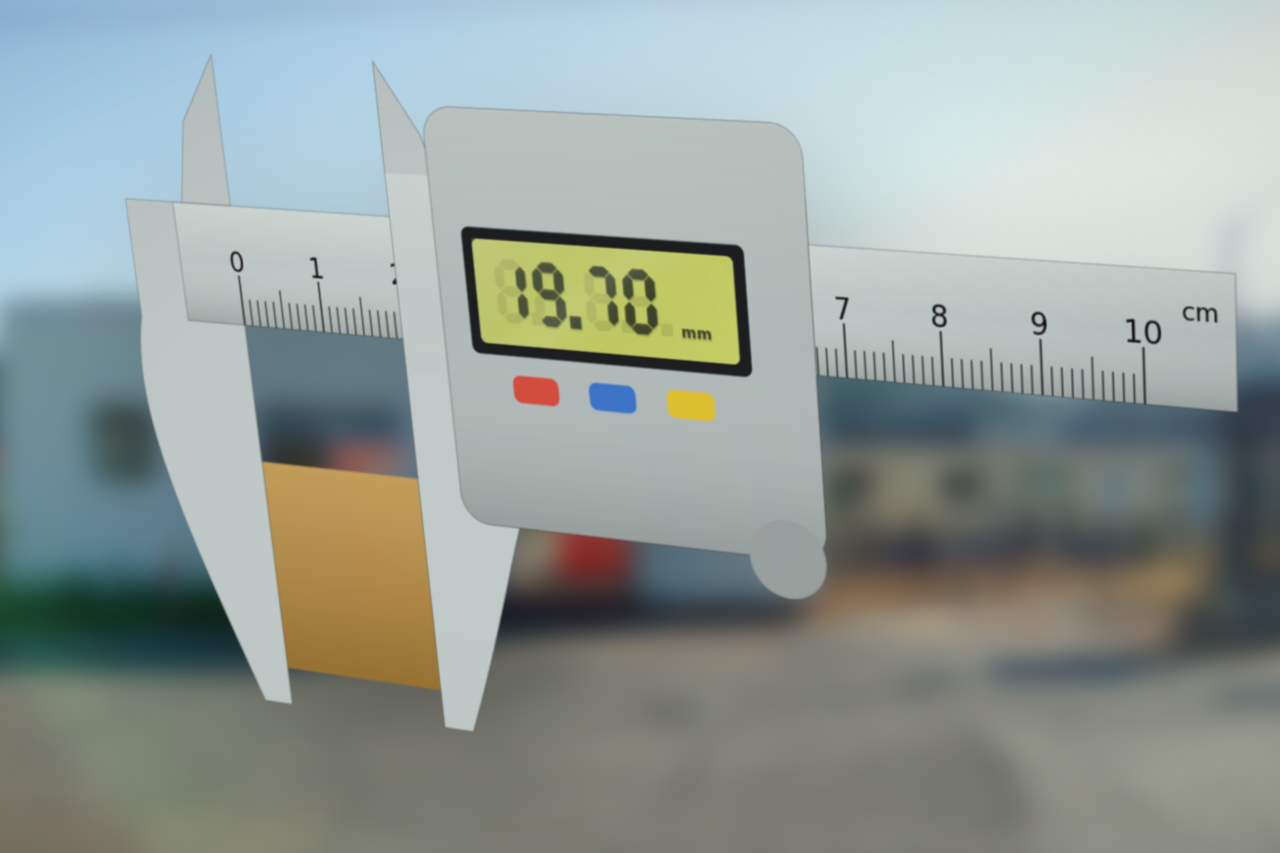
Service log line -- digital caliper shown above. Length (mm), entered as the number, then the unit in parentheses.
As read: 19.70 (mm)
